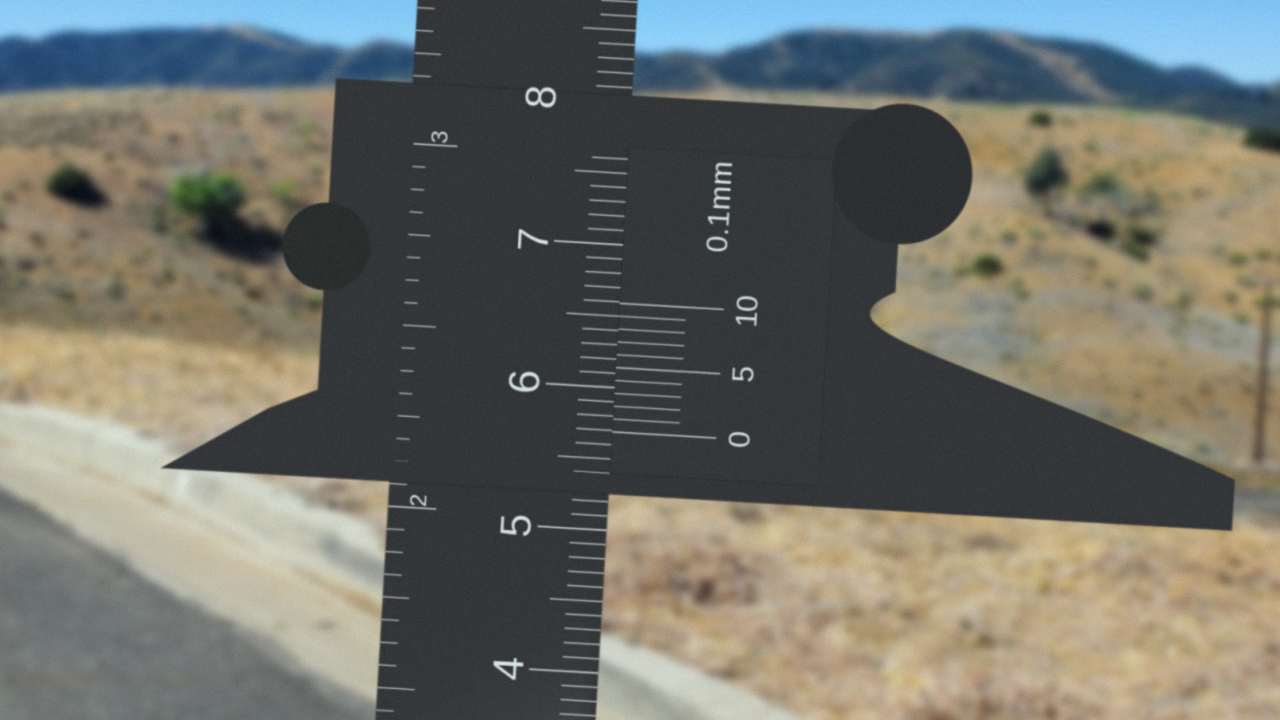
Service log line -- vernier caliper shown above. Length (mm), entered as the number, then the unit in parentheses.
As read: 56.9 (mm)
